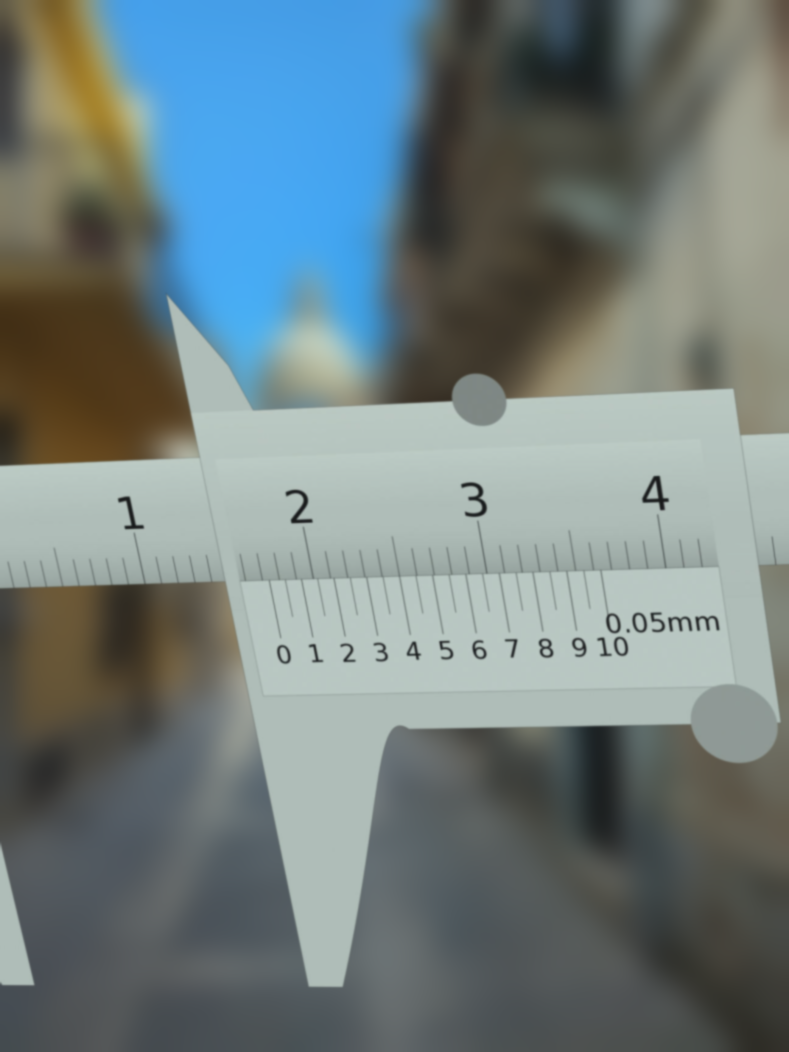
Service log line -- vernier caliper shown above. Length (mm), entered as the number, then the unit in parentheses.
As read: 17.4 (mm)
